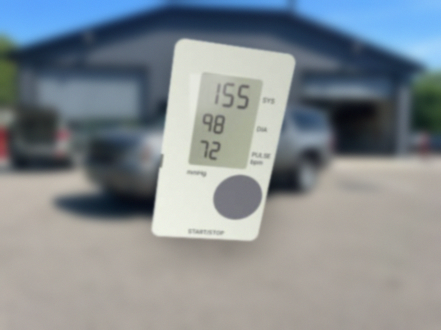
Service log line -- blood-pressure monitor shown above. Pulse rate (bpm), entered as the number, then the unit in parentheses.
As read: 72 (bpm)
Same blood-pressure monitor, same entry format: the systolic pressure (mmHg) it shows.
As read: 155 (mmHg)
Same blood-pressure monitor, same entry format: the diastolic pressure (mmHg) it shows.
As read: 98 (mmHg)
